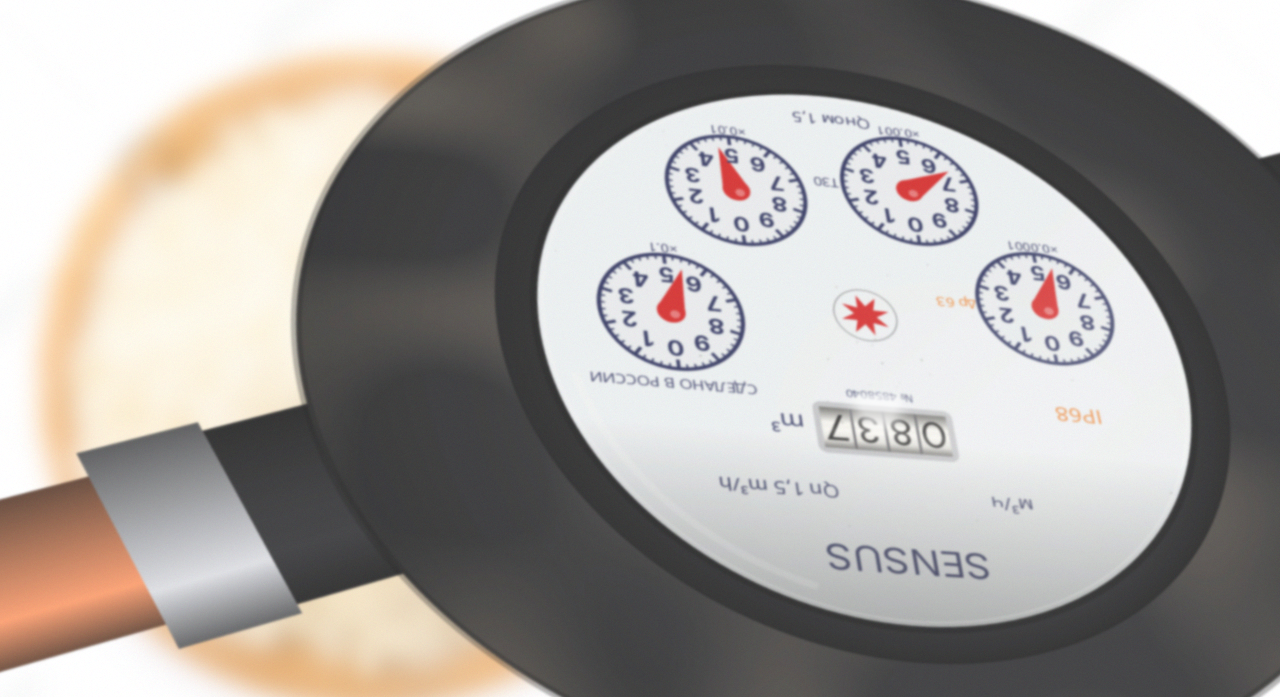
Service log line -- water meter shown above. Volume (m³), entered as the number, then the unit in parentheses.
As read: 837.5465 (m³)
